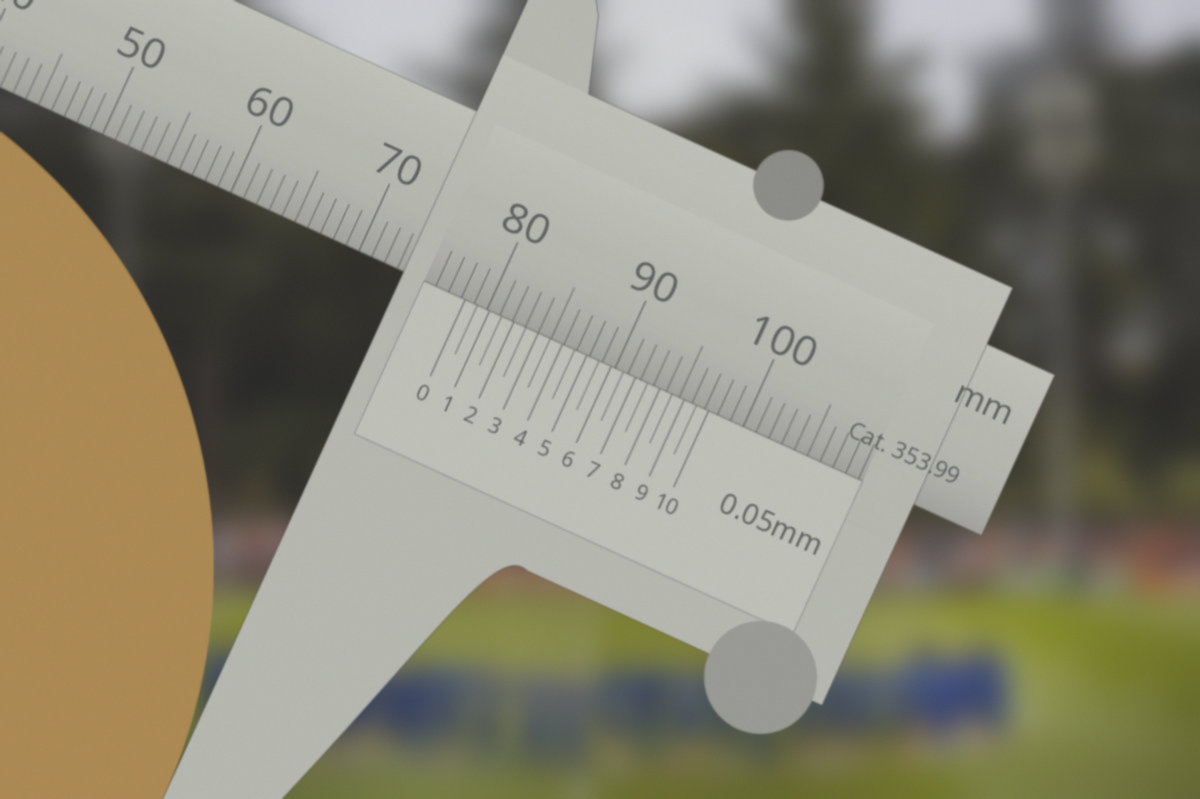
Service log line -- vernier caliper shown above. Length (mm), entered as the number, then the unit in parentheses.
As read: 78.3 (mm)
